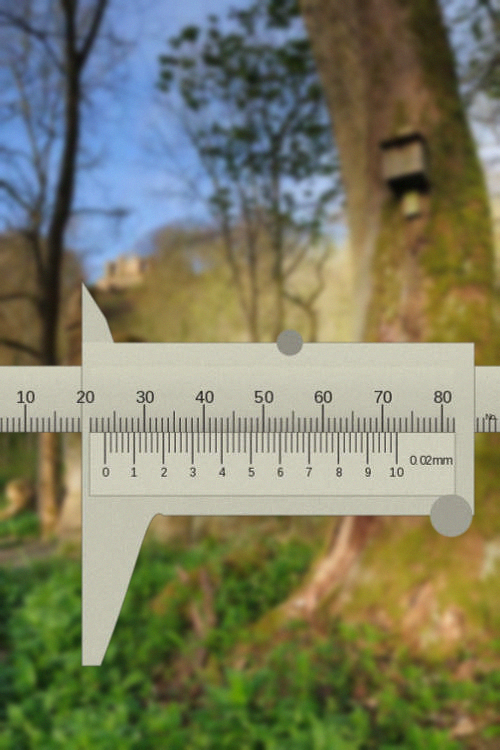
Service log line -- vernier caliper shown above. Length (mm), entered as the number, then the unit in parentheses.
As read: 23.4 (mm)
